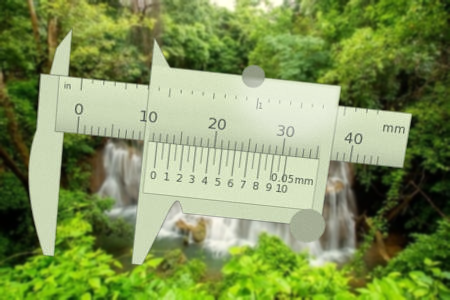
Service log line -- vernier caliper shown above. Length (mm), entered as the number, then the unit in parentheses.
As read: 11.6 (mm)
